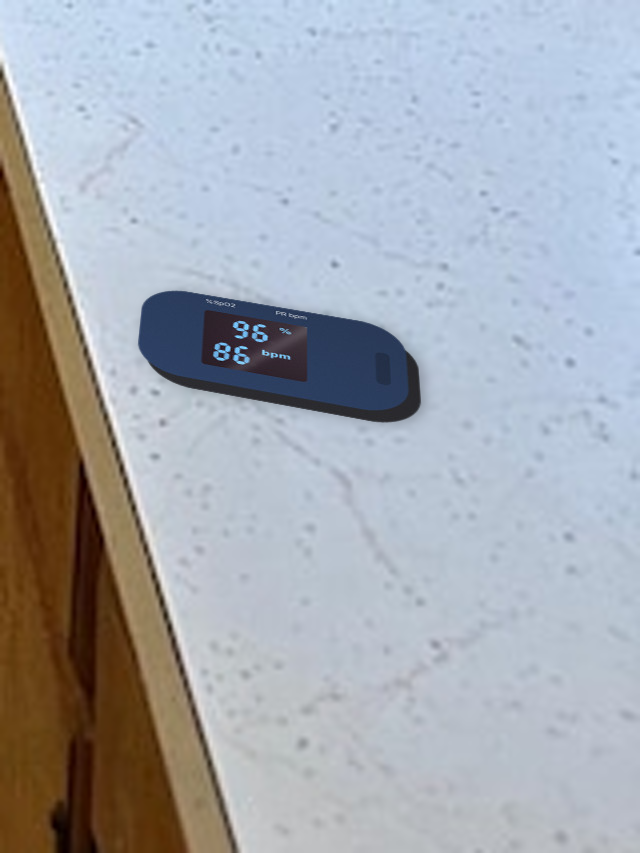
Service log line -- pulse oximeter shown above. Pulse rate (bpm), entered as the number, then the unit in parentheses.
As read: 86 (bpm)
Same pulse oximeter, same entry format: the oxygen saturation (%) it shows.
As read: 96 (%)
